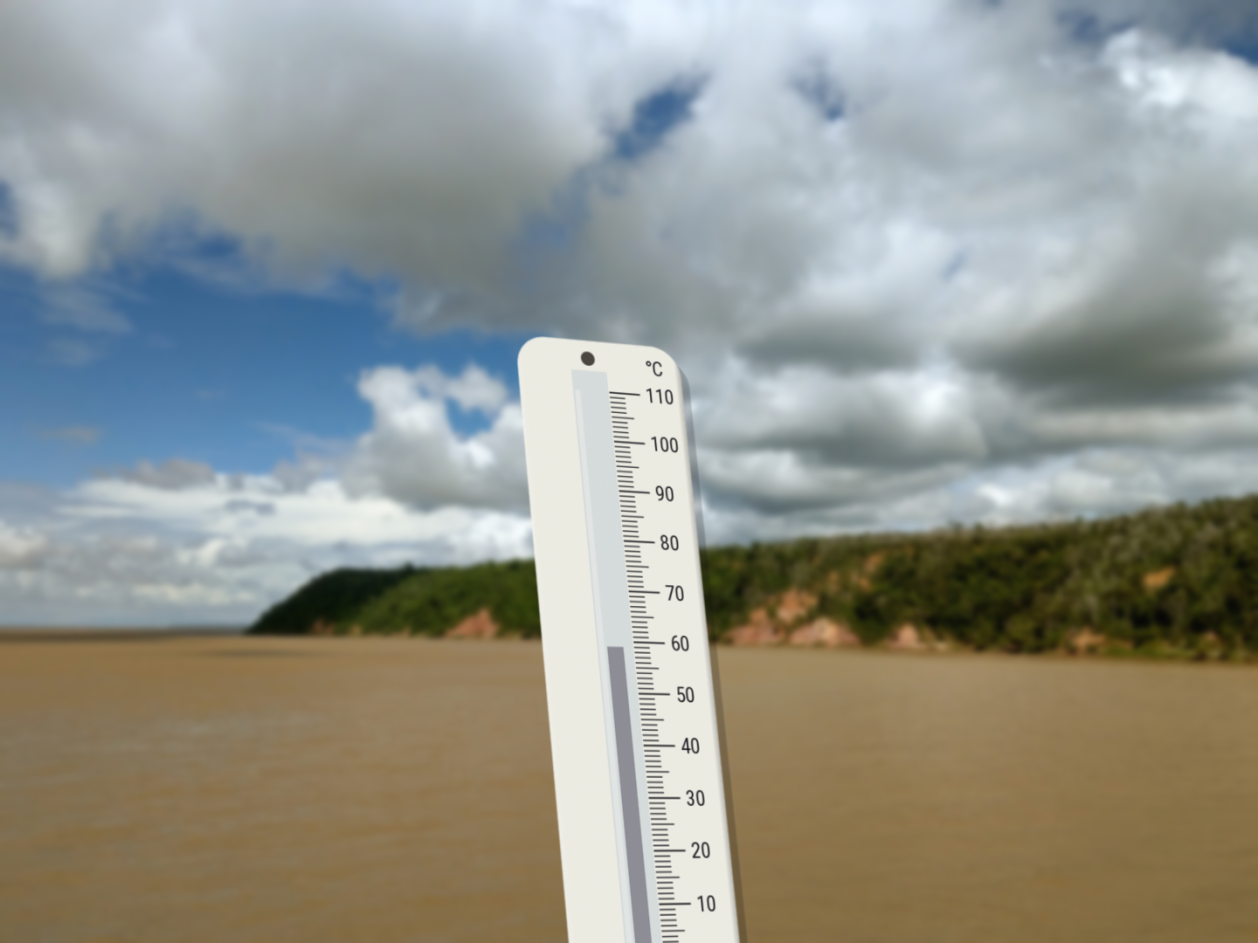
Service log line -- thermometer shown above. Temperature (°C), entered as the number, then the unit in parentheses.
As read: 59 (°C)
